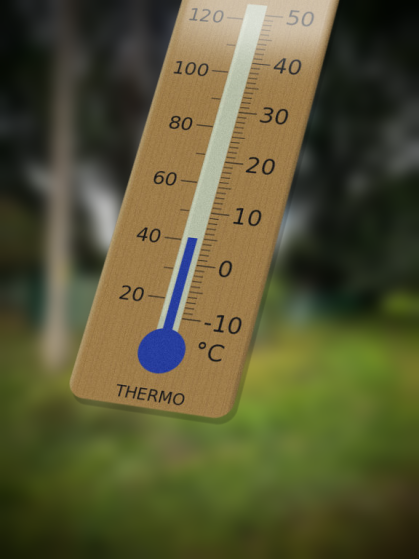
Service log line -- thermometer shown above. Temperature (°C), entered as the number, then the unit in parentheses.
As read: 5 (°C)
